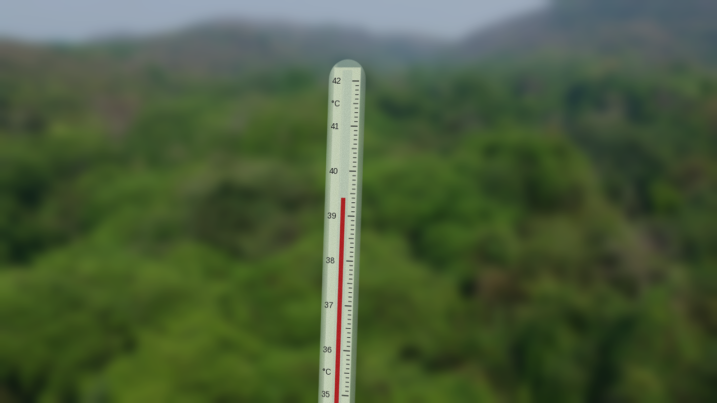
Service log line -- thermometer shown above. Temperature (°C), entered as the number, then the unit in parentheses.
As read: 39.4 (°C)
